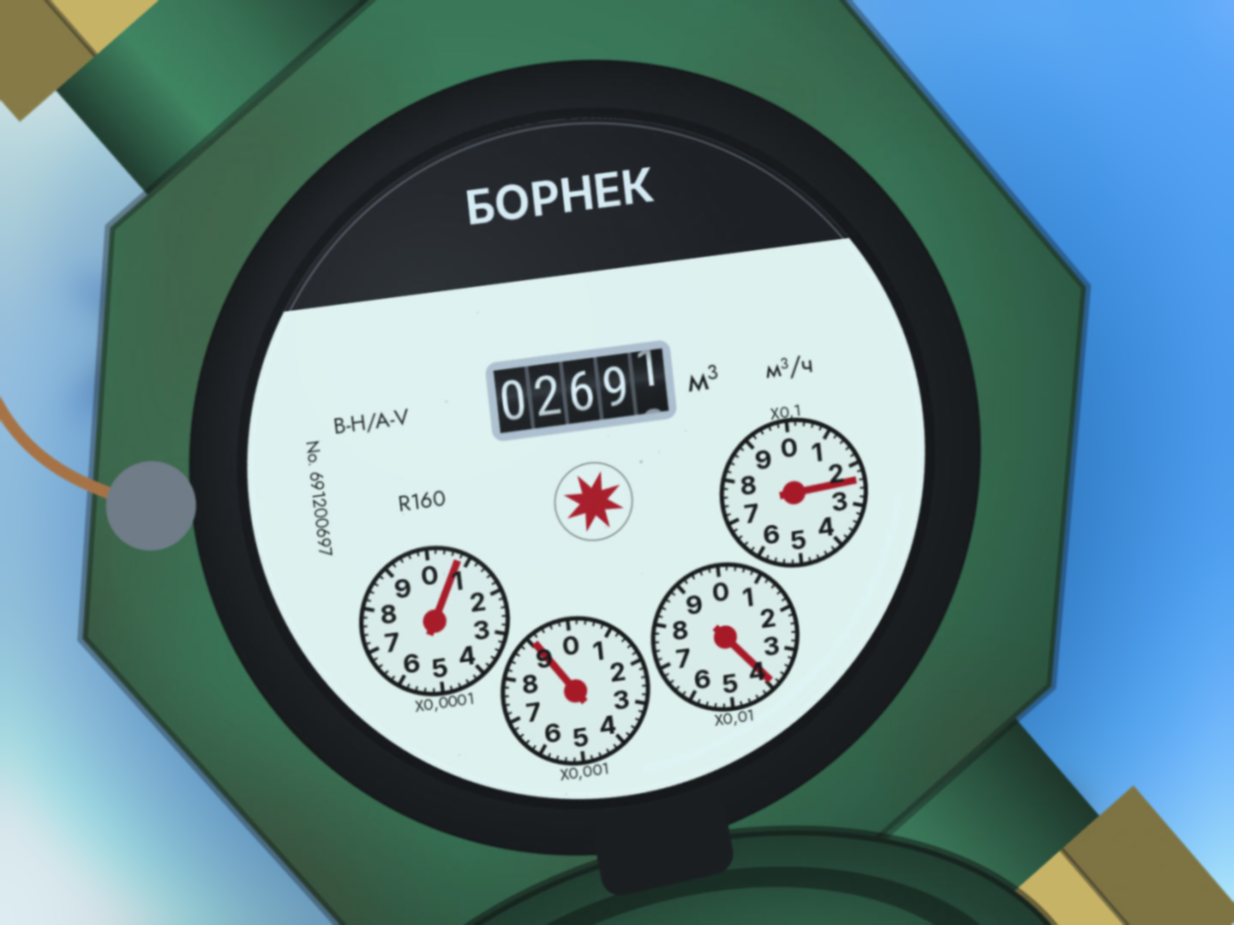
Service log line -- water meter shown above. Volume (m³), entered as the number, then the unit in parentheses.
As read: 2691.2390 (m³)
